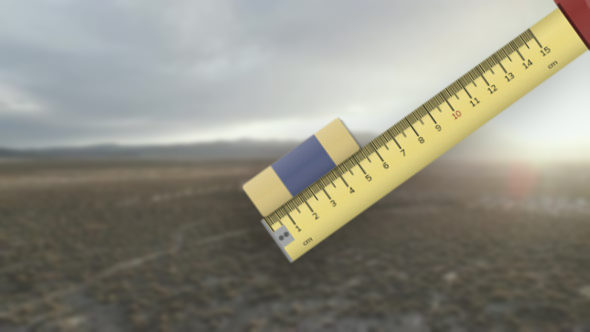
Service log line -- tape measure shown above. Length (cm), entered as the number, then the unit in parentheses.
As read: 5.5 (cm)
